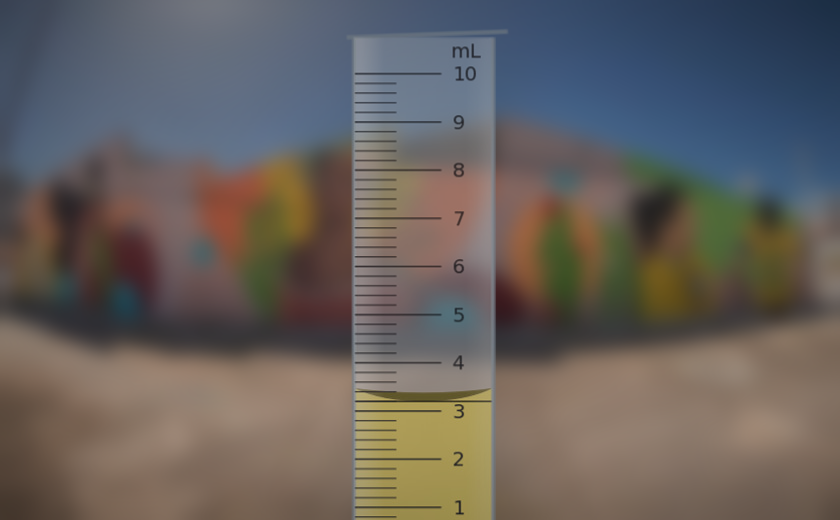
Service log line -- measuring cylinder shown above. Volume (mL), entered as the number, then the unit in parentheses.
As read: 3.2 (mL)
